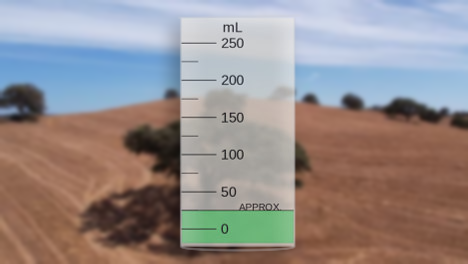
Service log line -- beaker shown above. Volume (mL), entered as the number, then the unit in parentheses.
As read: 25 (mL)
